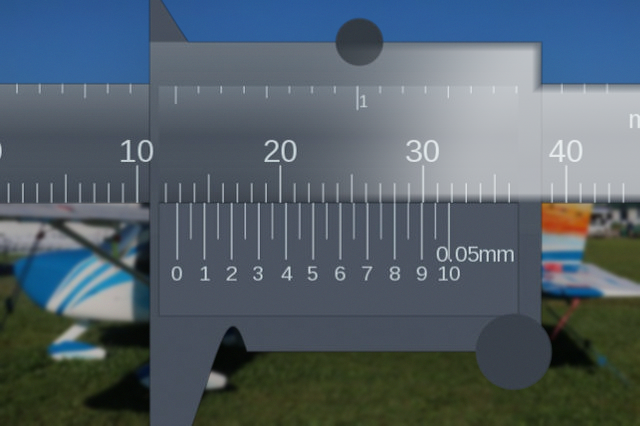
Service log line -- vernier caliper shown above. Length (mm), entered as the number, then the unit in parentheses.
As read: 12.8 (mm)
